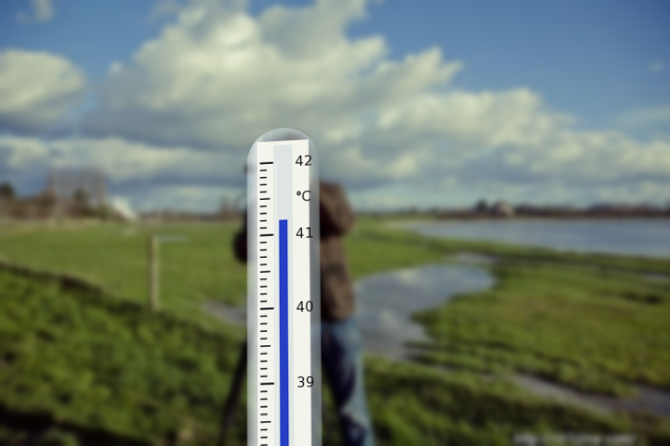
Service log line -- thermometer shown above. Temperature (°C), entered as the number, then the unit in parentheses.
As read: 41.2 (°C)
